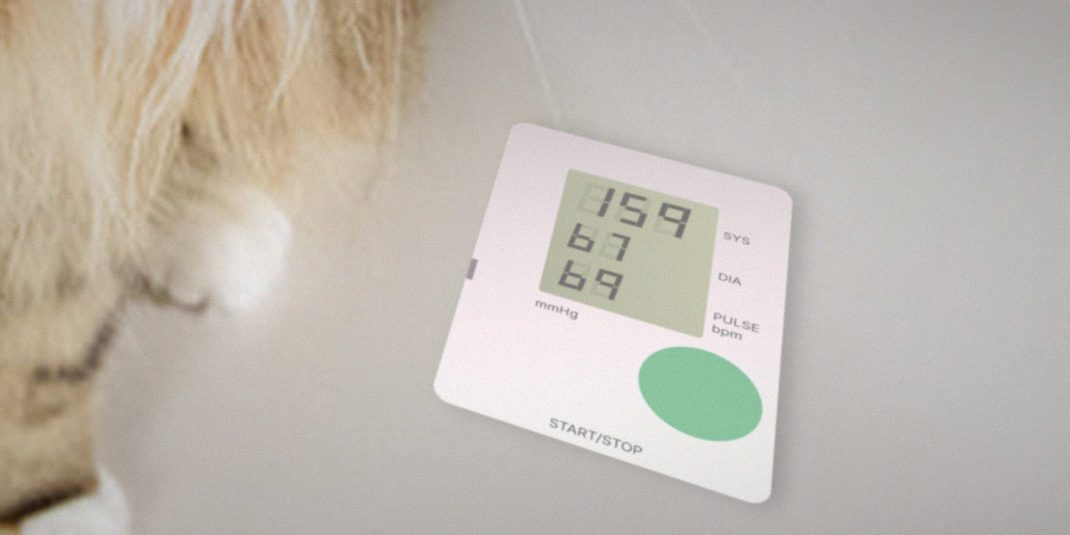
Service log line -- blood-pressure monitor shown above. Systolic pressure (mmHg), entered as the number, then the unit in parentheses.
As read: 159 (mmHg)
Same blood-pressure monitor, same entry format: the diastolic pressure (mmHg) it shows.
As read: 67 (mmHg)
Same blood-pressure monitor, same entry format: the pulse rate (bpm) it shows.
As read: 69 (bpm)
